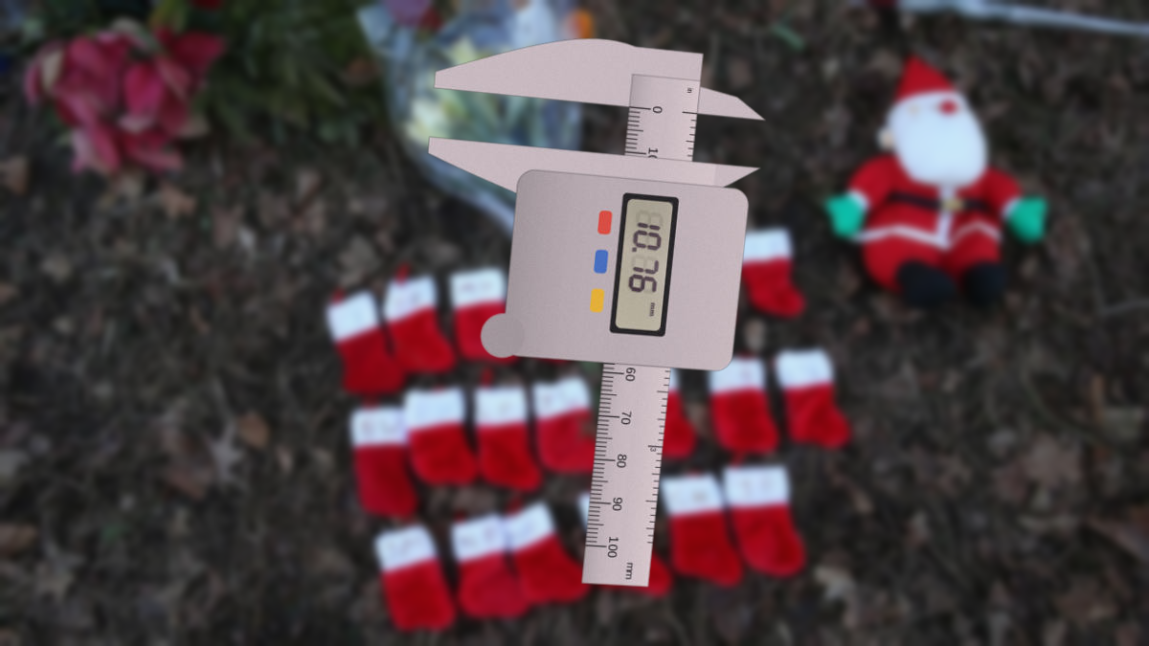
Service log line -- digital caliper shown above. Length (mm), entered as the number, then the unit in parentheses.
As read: 10.76 (mm)
